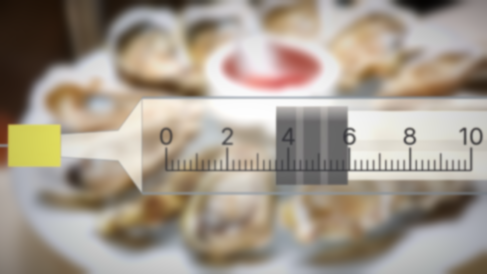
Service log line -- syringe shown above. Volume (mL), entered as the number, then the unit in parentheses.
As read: 3.6 (mL)
